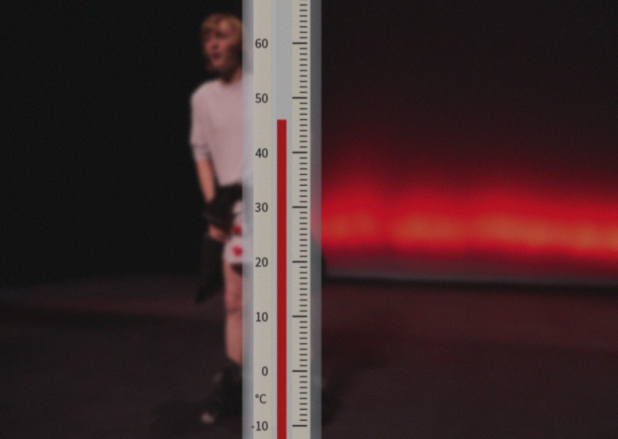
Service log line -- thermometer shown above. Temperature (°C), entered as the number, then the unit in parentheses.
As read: 46 (°C)
